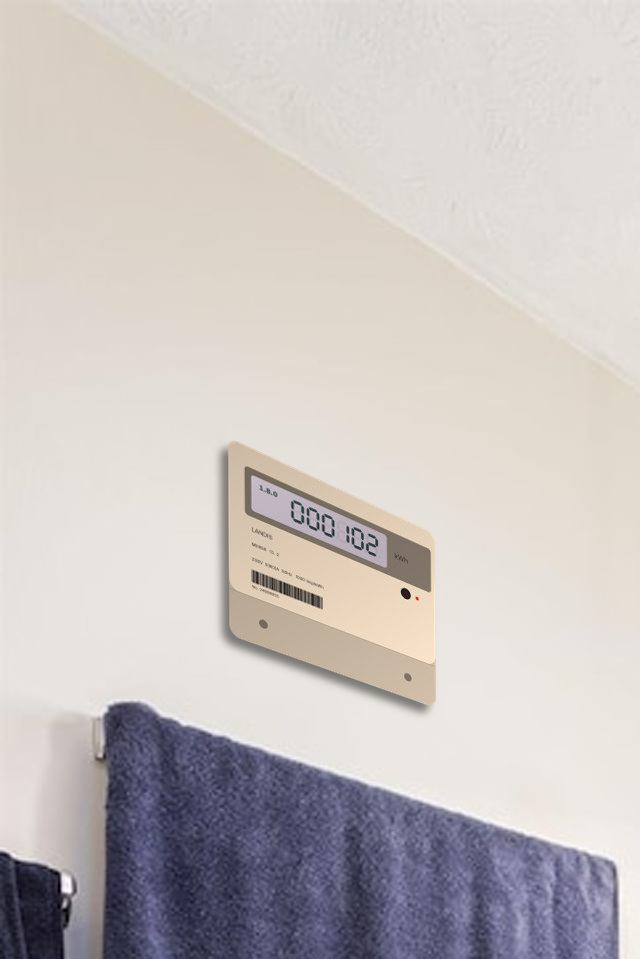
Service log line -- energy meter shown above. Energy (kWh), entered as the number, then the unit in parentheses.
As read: 102 (kWh)
